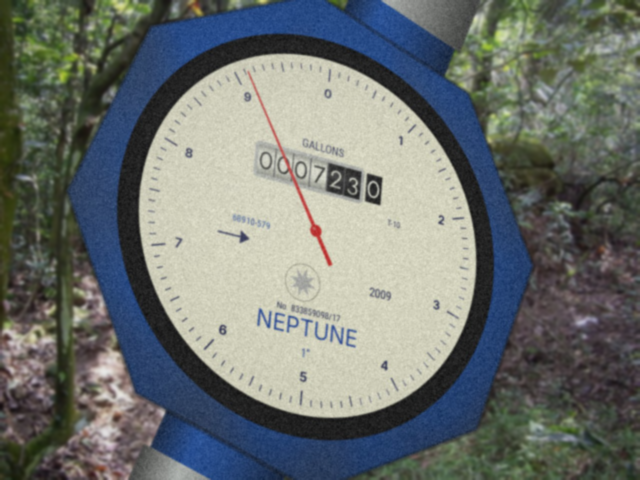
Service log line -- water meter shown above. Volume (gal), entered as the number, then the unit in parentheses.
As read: 7229.1 (gal)
